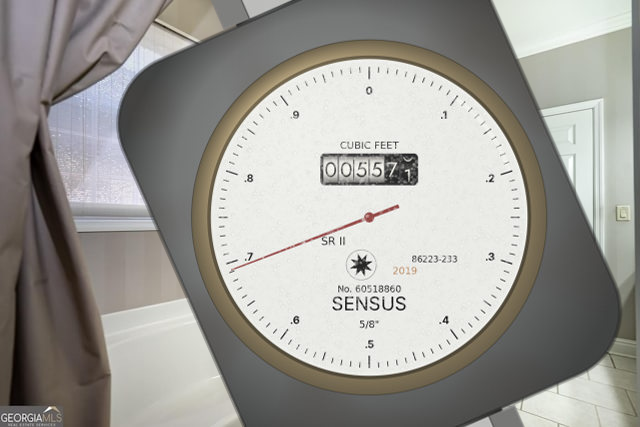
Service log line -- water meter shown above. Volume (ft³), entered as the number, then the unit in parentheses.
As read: 5570.69 (ft³)
